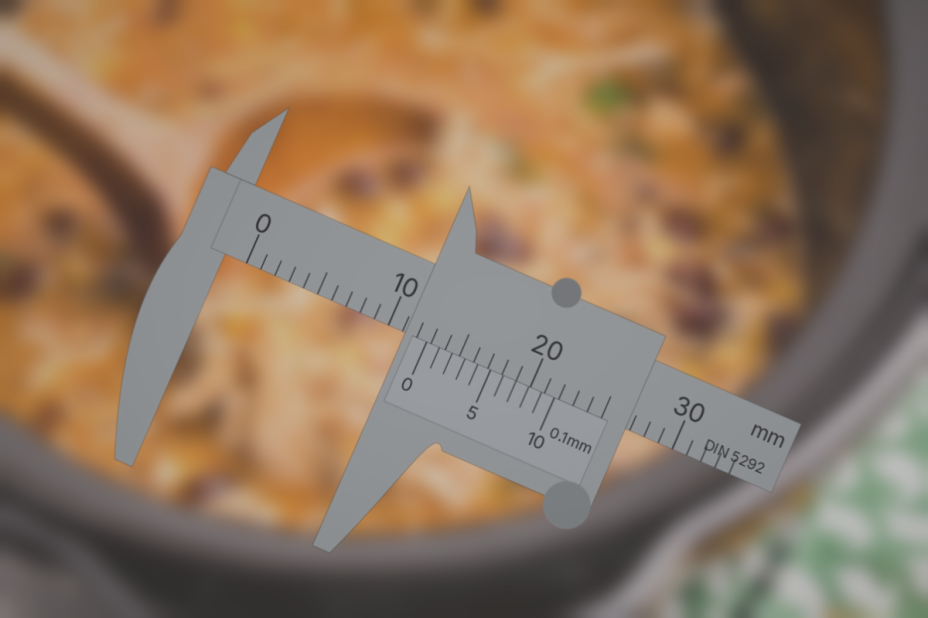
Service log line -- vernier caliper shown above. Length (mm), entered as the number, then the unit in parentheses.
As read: 12.7 (mm)
